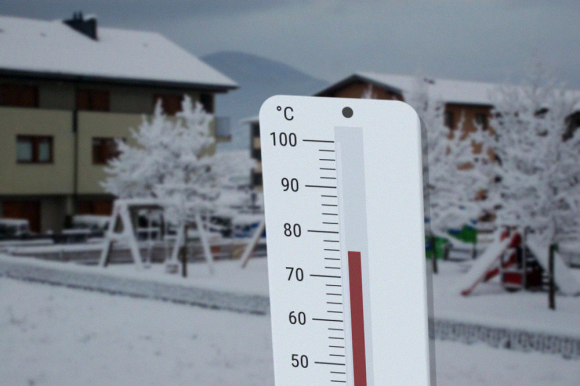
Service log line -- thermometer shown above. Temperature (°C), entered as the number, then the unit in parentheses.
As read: 76 (°C)
